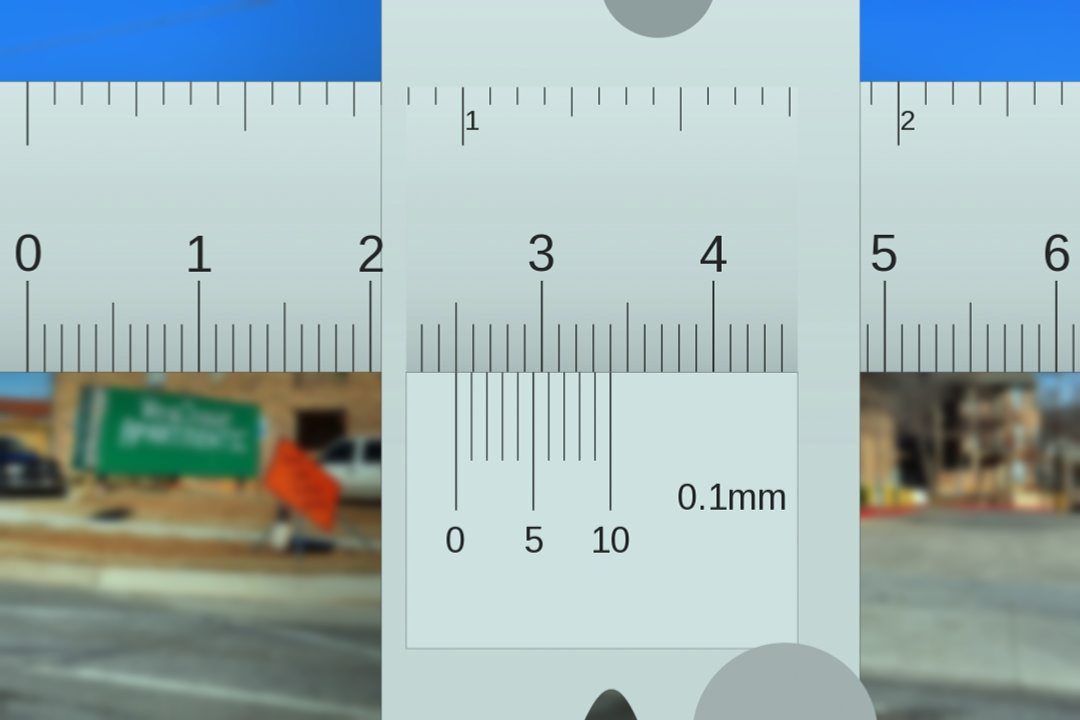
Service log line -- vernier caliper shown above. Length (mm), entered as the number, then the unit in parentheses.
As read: 25.0 (mm)
